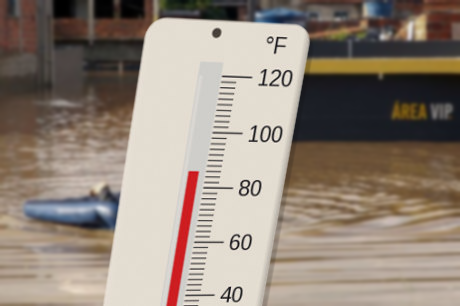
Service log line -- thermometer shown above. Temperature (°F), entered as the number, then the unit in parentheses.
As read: 86 (°F)
